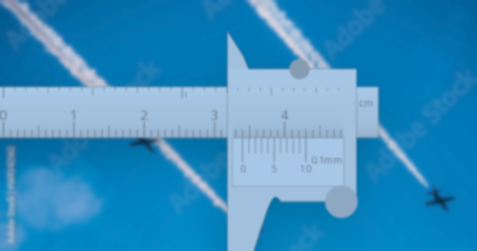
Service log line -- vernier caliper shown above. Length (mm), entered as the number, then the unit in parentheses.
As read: 34.0 (mm)
